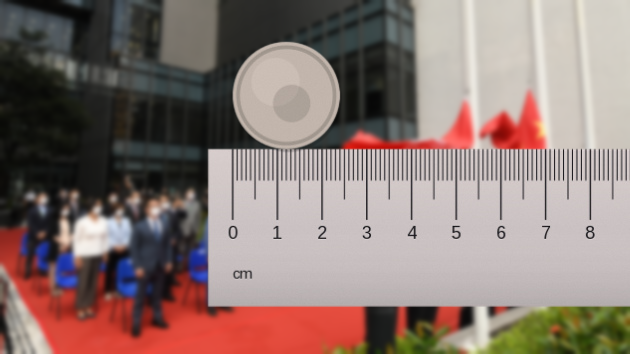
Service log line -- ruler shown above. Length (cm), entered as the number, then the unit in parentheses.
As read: 2.4 (cm)
